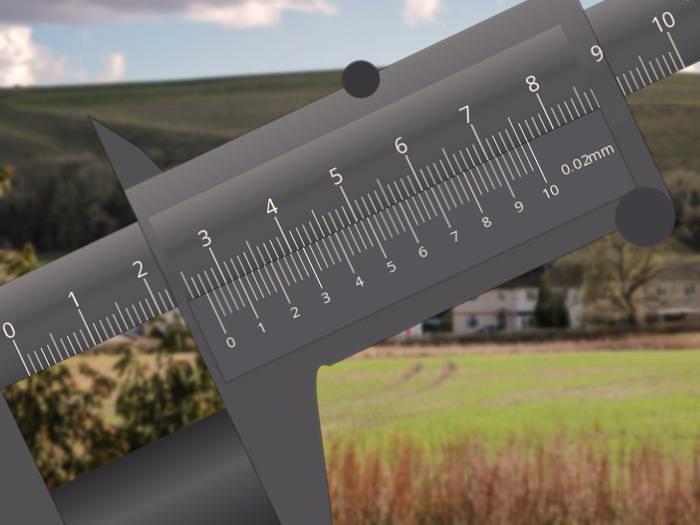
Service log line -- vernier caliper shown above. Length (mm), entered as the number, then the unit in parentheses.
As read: 27.0 (mm)
